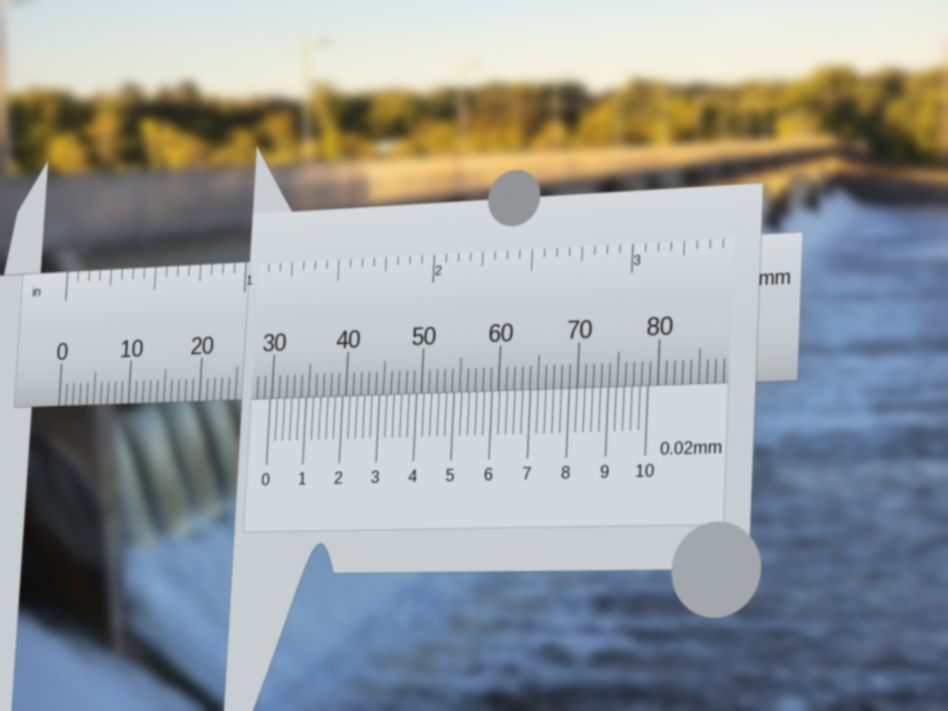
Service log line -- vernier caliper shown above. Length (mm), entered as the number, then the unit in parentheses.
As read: 29.8 (mm)
